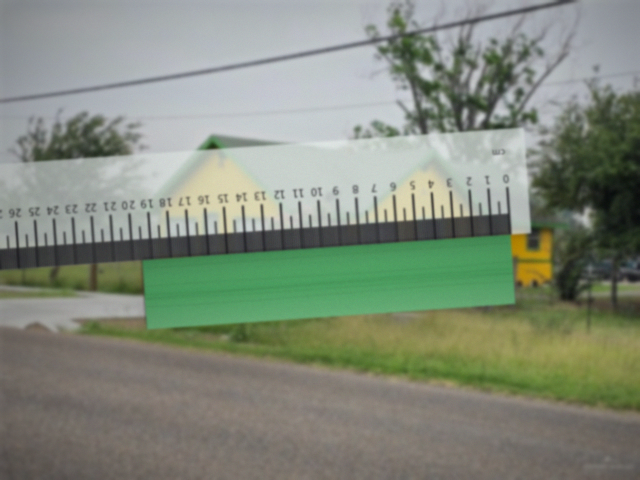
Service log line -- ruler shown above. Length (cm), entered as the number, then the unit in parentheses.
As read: 19.5 (cm)
